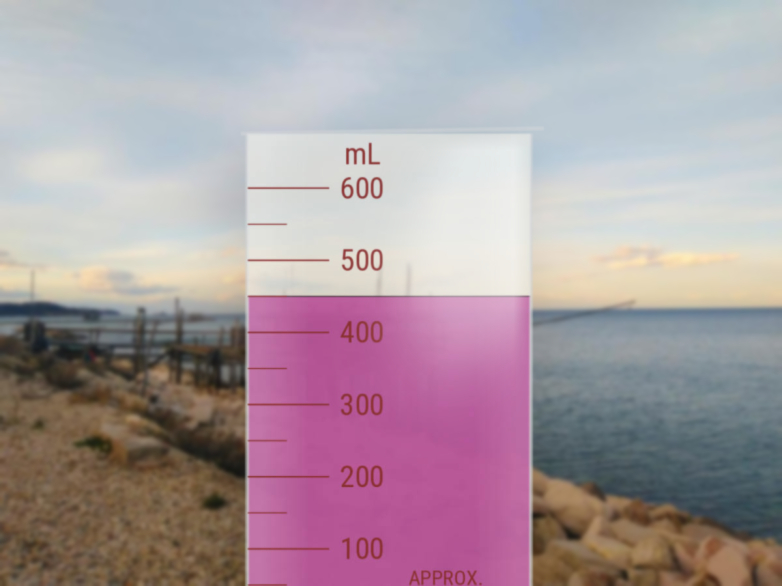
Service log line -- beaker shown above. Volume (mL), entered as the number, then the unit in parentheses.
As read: 450 (mL)
